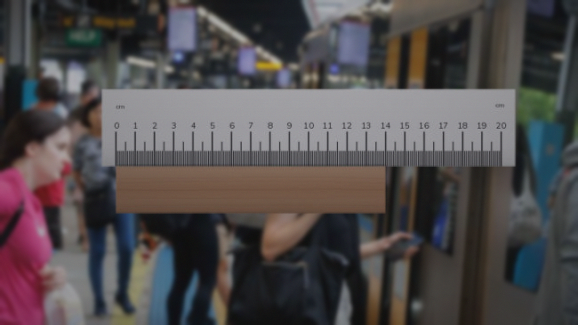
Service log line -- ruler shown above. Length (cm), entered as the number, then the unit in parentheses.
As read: 14 (cm)
